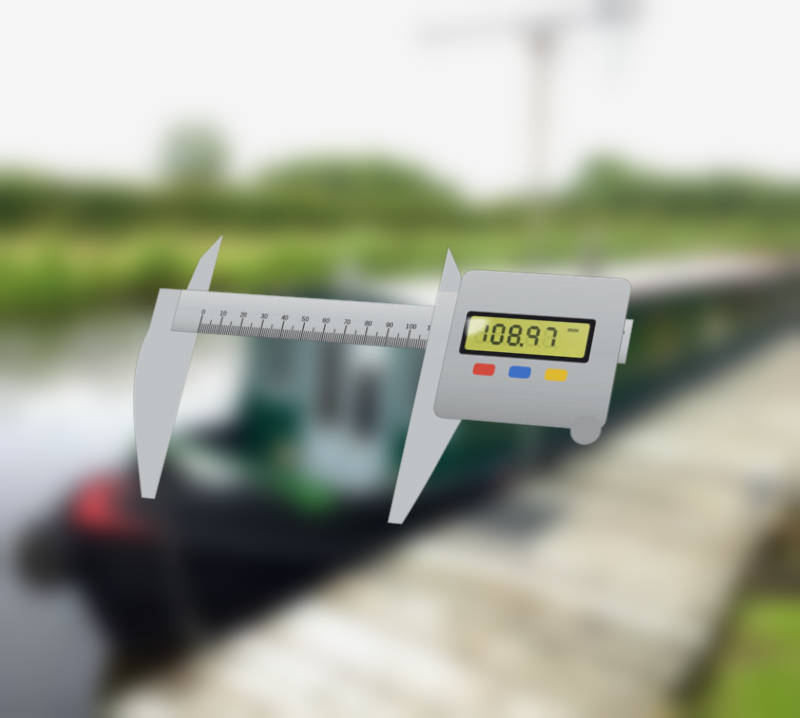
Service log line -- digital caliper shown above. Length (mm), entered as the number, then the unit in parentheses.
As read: 108.97 (mm)
